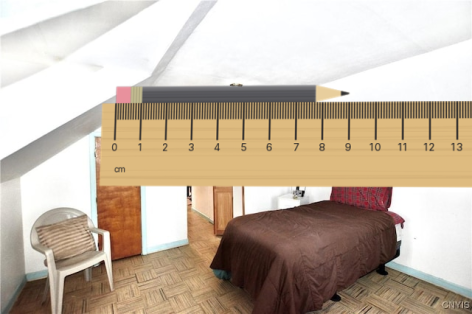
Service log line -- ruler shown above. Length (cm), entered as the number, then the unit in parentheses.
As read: 9 (cm)
